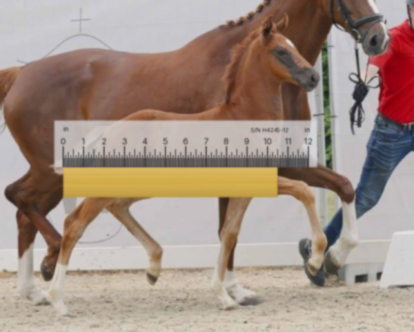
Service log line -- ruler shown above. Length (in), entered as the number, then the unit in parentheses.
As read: 10.5 (in)
